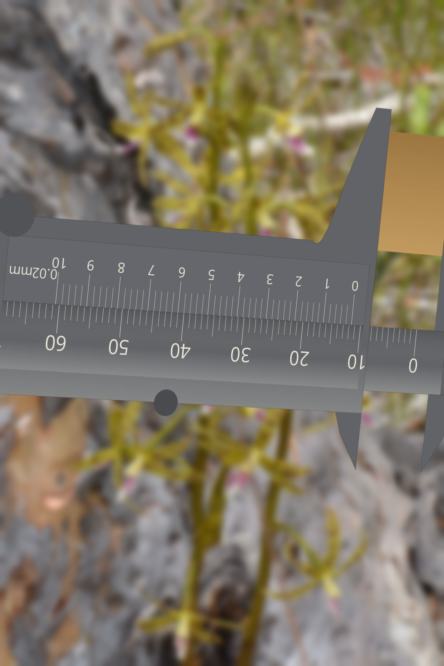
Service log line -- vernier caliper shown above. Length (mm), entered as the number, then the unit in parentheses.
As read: 11.6 (mm)
